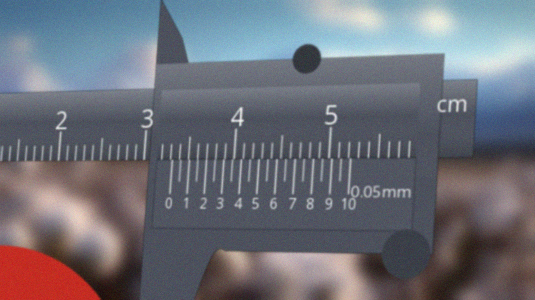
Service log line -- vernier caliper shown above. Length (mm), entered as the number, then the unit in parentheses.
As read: 33.2 (mm)
